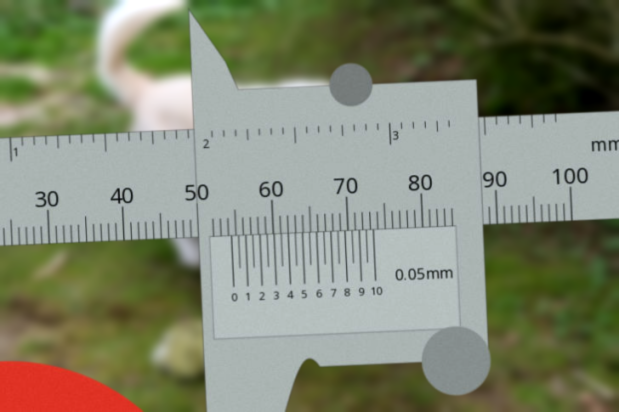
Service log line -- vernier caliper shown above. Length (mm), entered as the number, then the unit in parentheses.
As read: 54.4 (mm)
